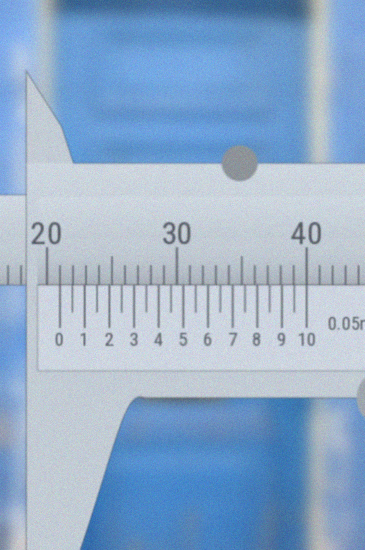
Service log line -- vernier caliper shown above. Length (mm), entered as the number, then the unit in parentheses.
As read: 21.0 (mm)
